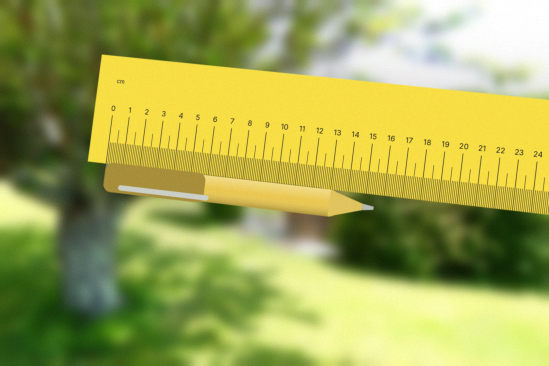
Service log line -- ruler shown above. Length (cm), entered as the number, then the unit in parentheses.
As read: 15.5 (cm)
